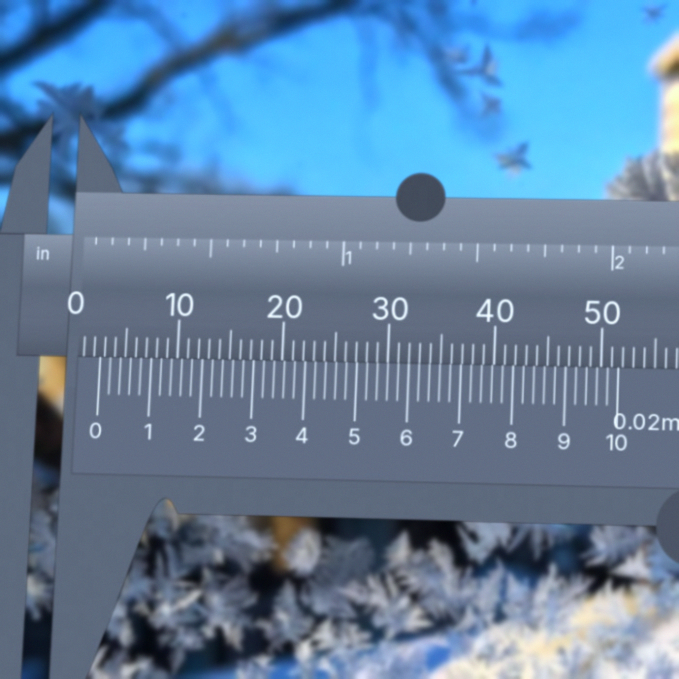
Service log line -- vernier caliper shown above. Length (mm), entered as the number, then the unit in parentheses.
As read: 2.6 (mm)
